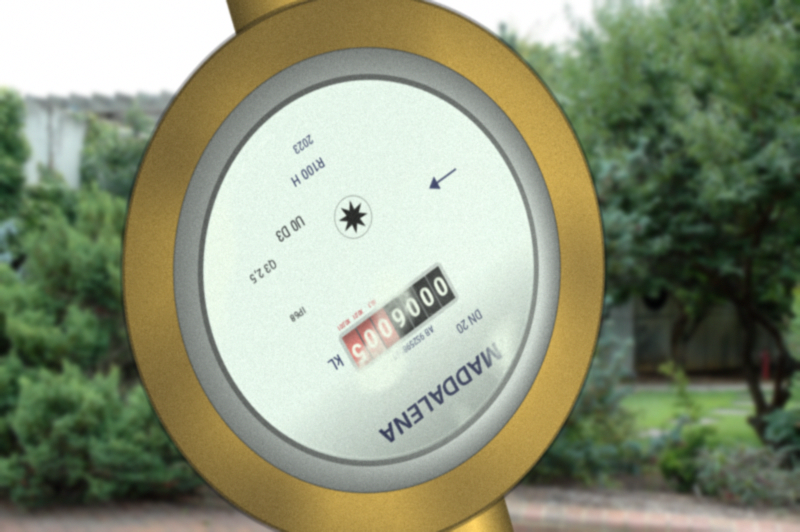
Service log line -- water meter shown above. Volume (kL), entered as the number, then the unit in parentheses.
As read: 6.005 (kL)
